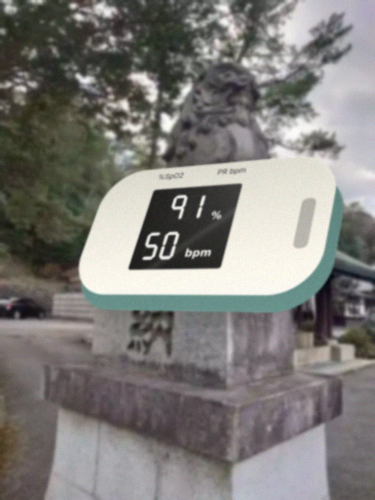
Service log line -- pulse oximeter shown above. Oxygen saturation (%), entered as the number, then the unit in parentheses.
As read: 91 (%)
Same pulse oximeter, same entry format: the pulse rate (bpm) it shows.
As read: 50 (bpm)
